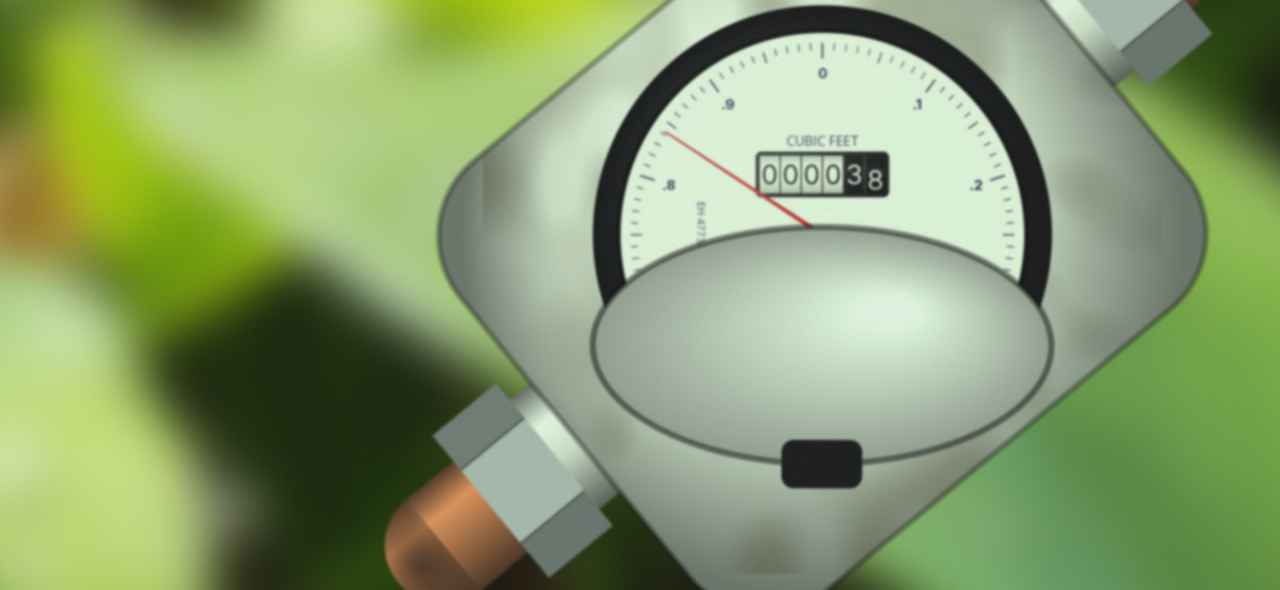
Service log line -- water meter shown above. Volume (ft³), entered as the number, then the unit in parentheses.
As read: 37.84 (ft³)
